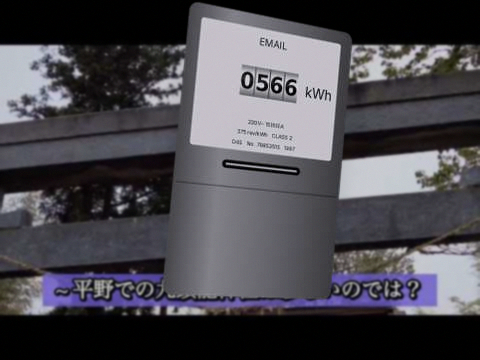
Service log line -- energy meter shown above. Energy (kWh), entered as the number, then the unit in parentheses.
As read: 566 (kWh)
